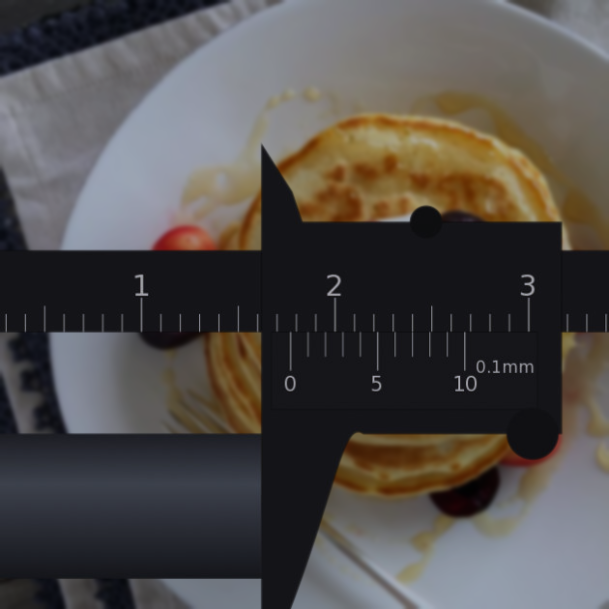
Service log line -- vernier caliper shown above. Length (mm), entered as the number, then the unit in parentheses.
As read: 17.7 (mm)
